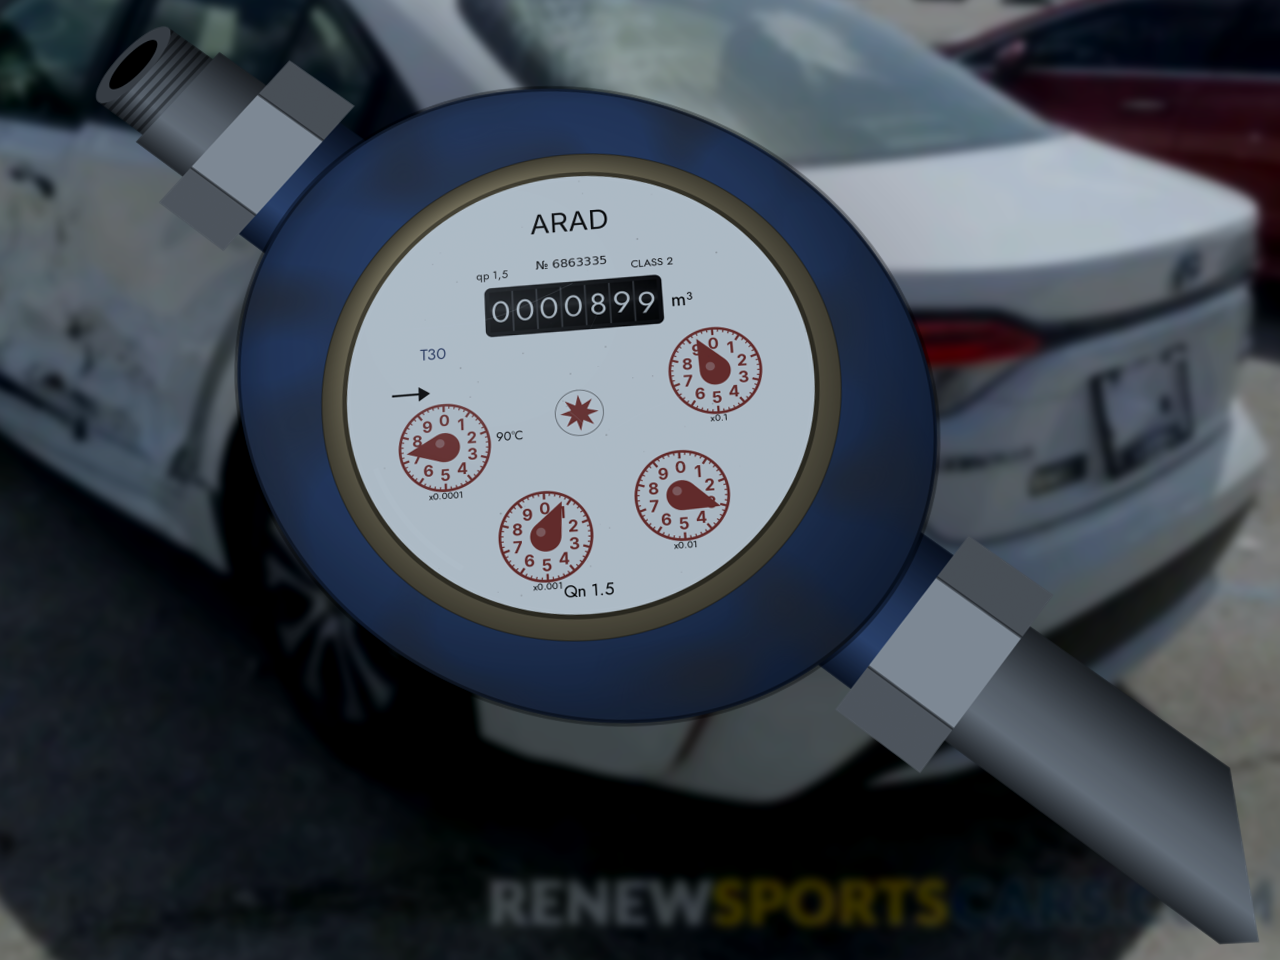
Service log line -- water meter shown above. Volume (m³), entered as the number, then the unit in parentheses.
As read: 898.9307 (m³)
